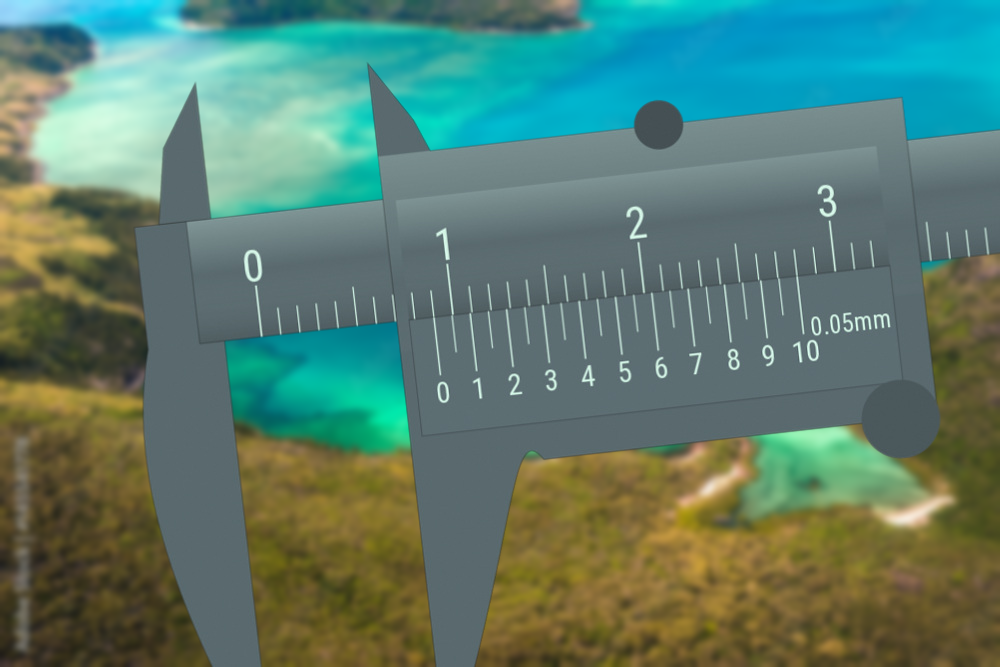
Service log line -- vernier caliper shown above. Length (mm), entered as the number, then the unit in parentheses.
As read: 9.0 (mm)
